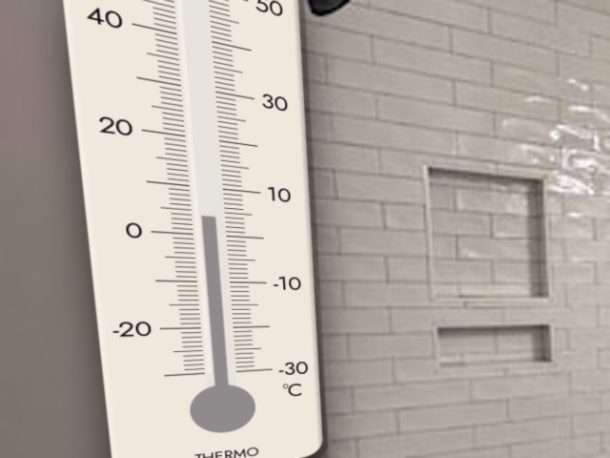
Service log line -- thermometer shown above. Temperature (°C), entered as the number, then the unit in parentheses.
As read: 4 (°C)
